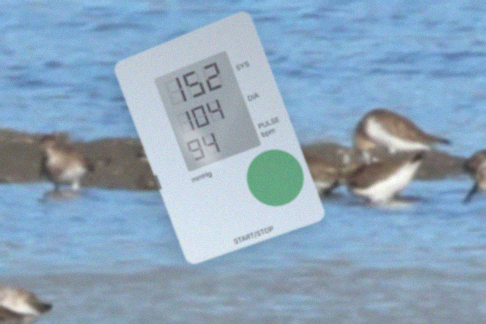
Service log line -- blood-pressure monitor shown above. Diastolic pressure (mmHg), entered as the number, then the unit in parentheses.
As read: 104 (mmHg)
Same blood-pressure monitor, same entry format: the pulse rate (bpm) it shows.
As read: 94 (bpm)
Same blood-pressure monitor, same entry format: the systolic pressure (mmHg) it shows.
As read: 152 (mmHg)
